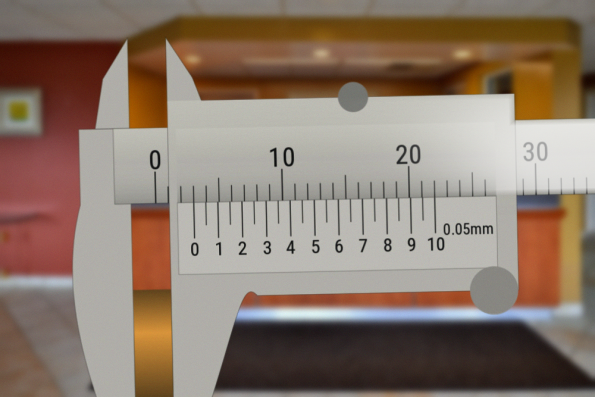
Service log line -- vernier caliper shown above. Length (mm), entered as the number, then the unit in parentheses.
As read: 3.0 (mm)
